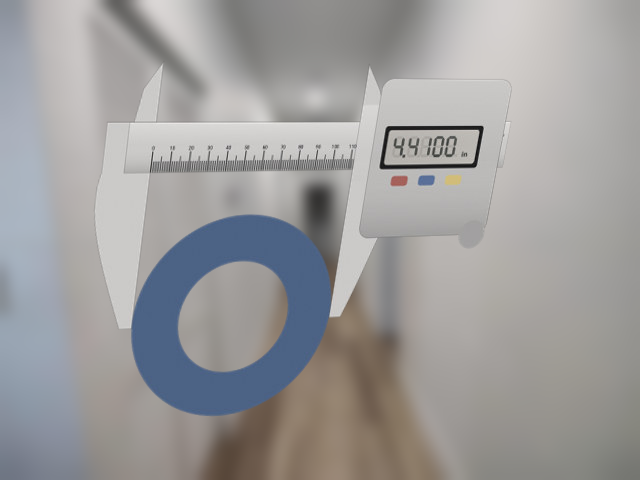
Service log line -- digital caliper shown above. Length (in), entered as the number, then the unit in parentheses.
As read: 4.4100 (in)
